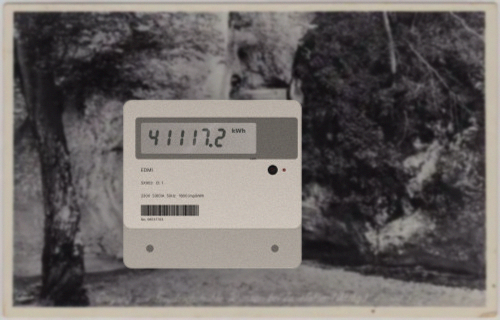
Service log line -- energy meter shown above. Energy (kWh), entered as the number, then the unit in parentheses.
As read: 41117.2 (kWh)
